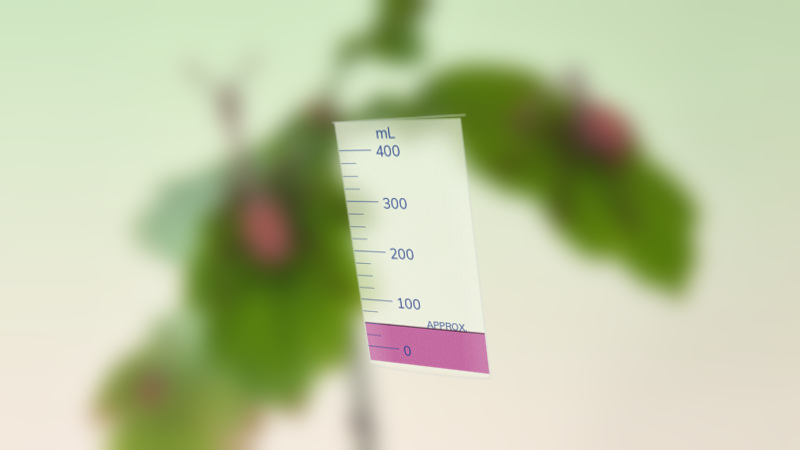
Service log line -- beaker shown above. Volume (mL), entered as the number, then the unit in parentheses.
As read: 50 (mL)
